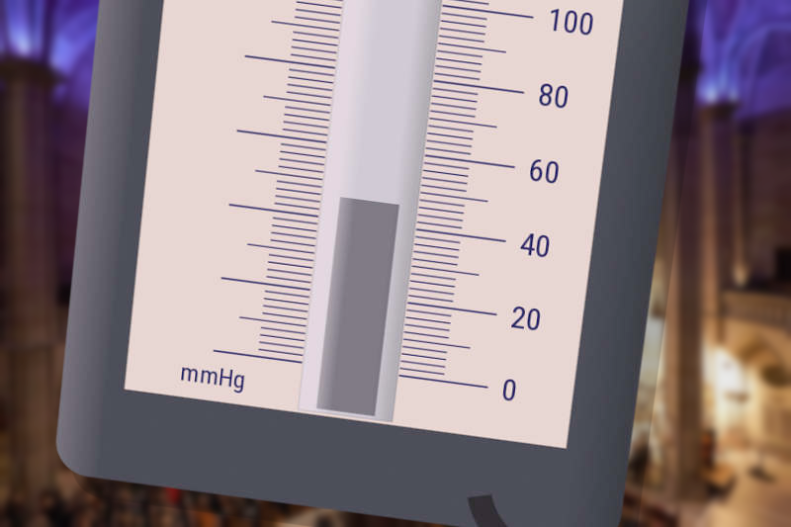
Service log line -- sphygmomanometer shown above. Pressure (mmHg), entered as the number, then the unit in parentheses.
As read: 46 (mmHg)
